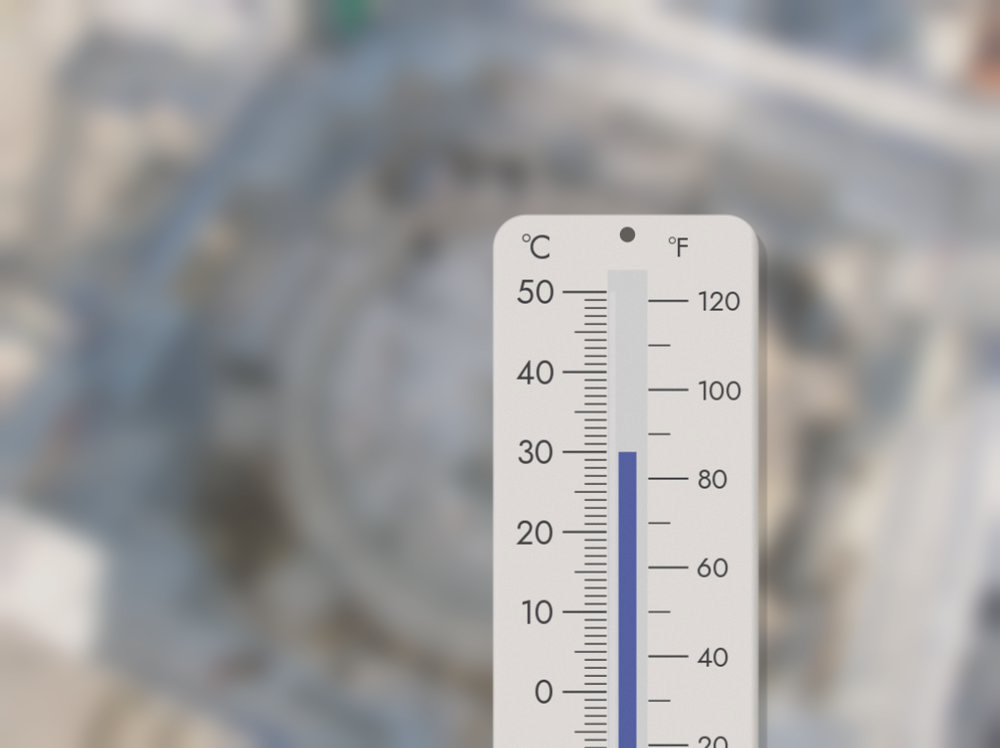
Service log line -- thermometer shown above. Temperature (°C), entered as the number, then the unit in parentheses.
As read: 30 (°C)
